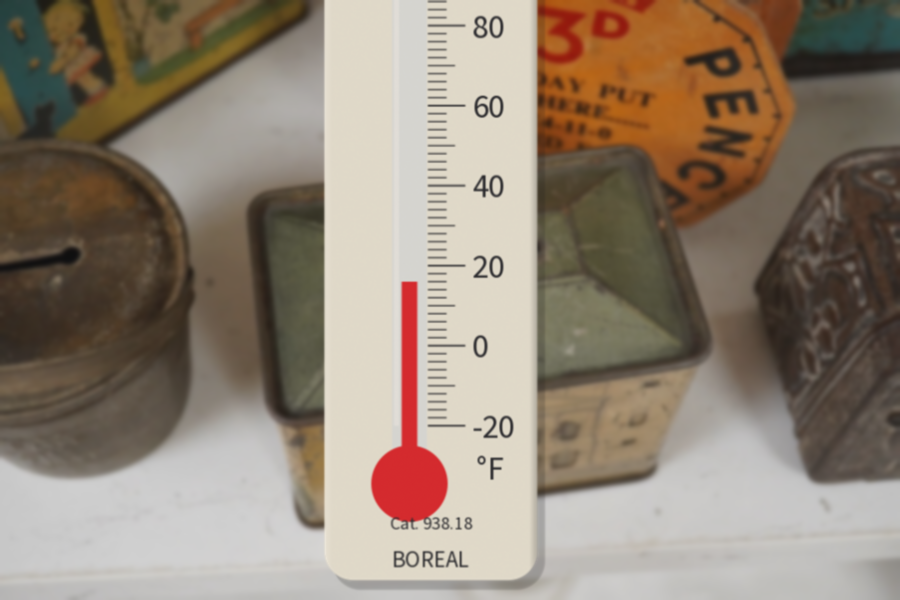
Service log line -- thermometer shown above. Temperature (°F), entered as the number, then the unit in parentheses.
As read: 16 (°F)
